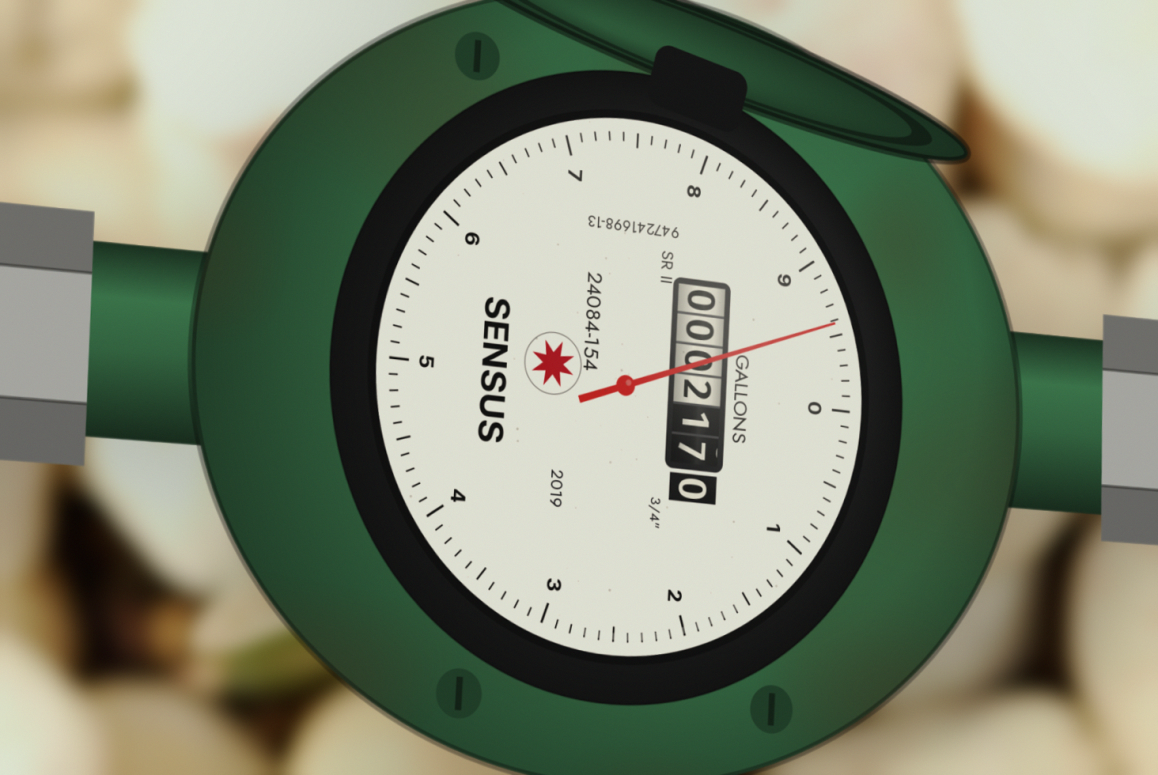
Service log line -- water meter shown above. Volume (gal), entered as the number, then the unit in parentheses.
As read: 2169.4 (gal)
